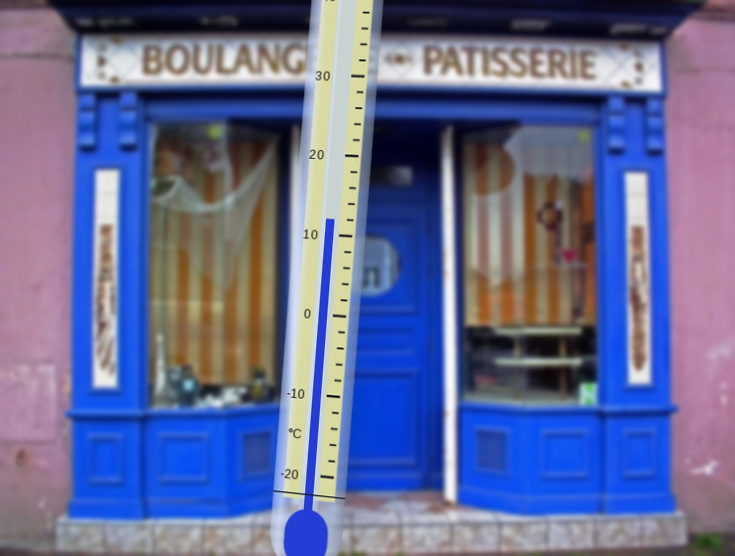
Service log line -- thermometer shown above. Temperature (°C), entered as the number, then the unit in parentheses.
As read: 12 (°C)
